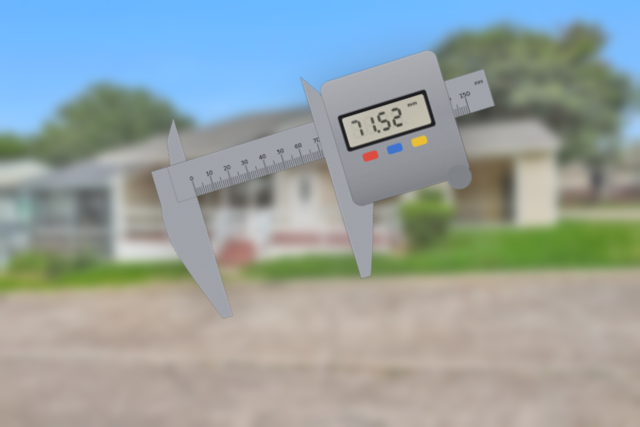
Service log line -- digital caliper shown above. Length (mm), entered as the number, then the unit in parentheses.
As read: 71.52 (mm)
